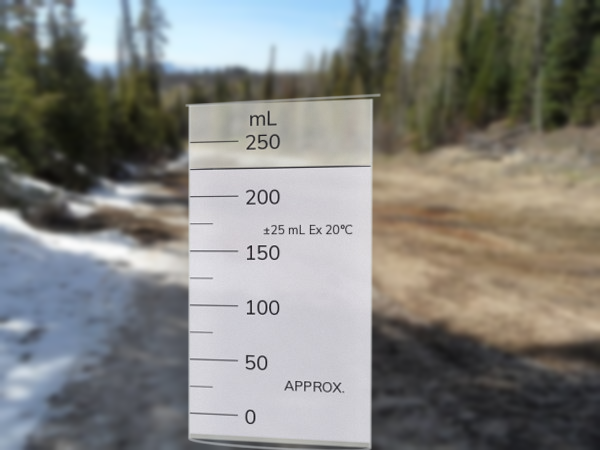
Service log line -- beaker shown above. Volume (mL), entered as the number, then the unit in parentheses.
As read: 225 (mL)
